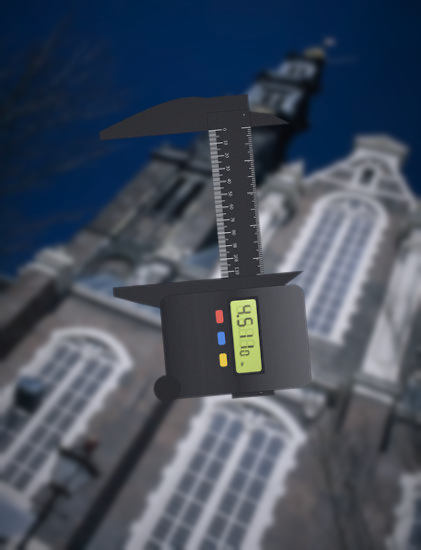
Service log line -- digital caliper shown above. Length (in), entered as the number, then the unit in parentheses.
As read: 4.5110 (in)
